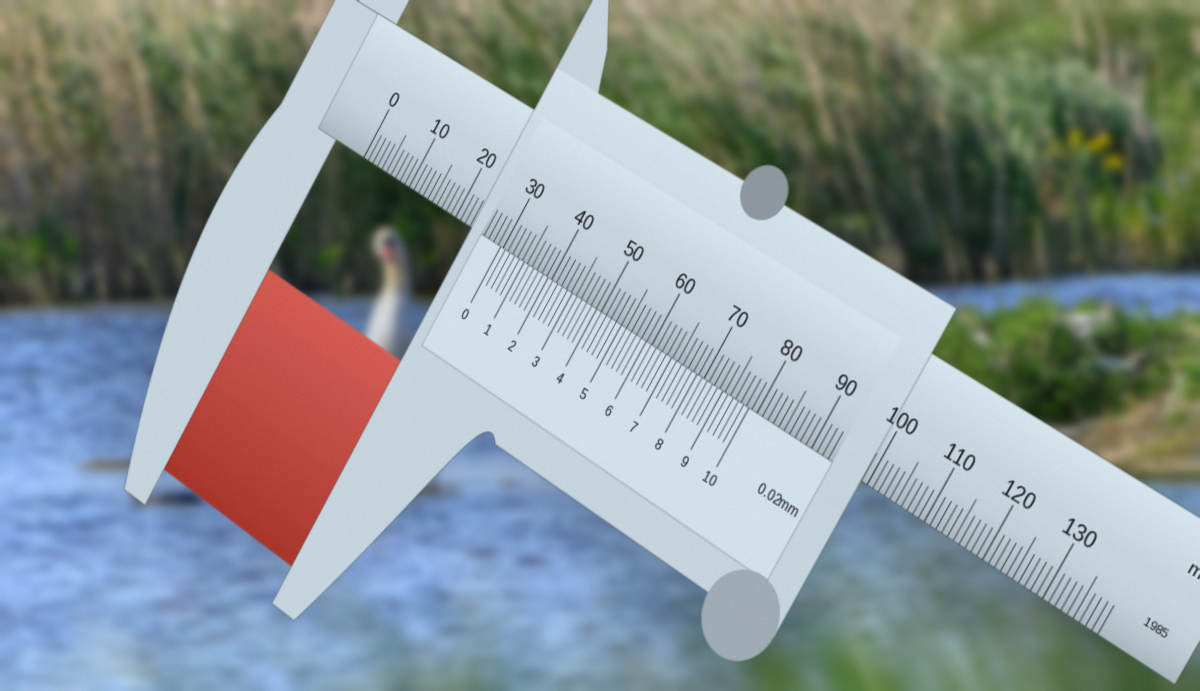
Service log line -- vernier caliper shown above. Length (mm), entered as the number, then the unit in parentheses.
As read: 29.5 (mm)
